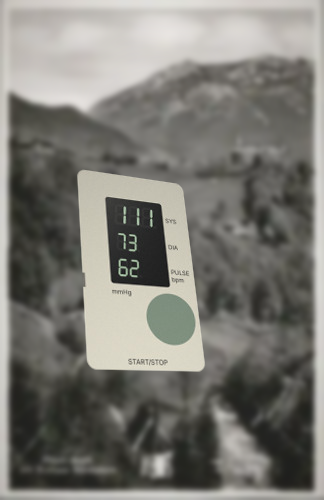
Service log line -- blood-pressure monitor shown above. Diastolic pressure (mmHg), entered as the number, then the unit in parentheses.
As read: 73 (mmHg)
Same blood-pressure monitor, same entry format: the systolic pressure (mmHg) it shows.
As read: 111 (mmHg)
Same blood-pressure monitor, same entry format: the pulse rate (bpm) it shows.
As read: 62 (bpm)
